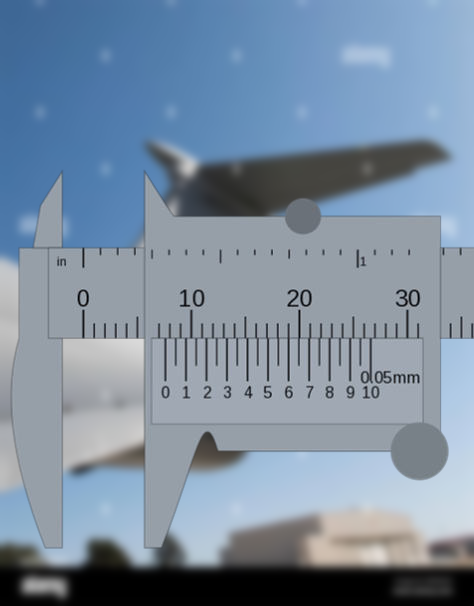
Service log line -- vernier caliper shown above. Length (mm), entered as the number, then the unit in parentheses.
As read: 7.6 (mm)
